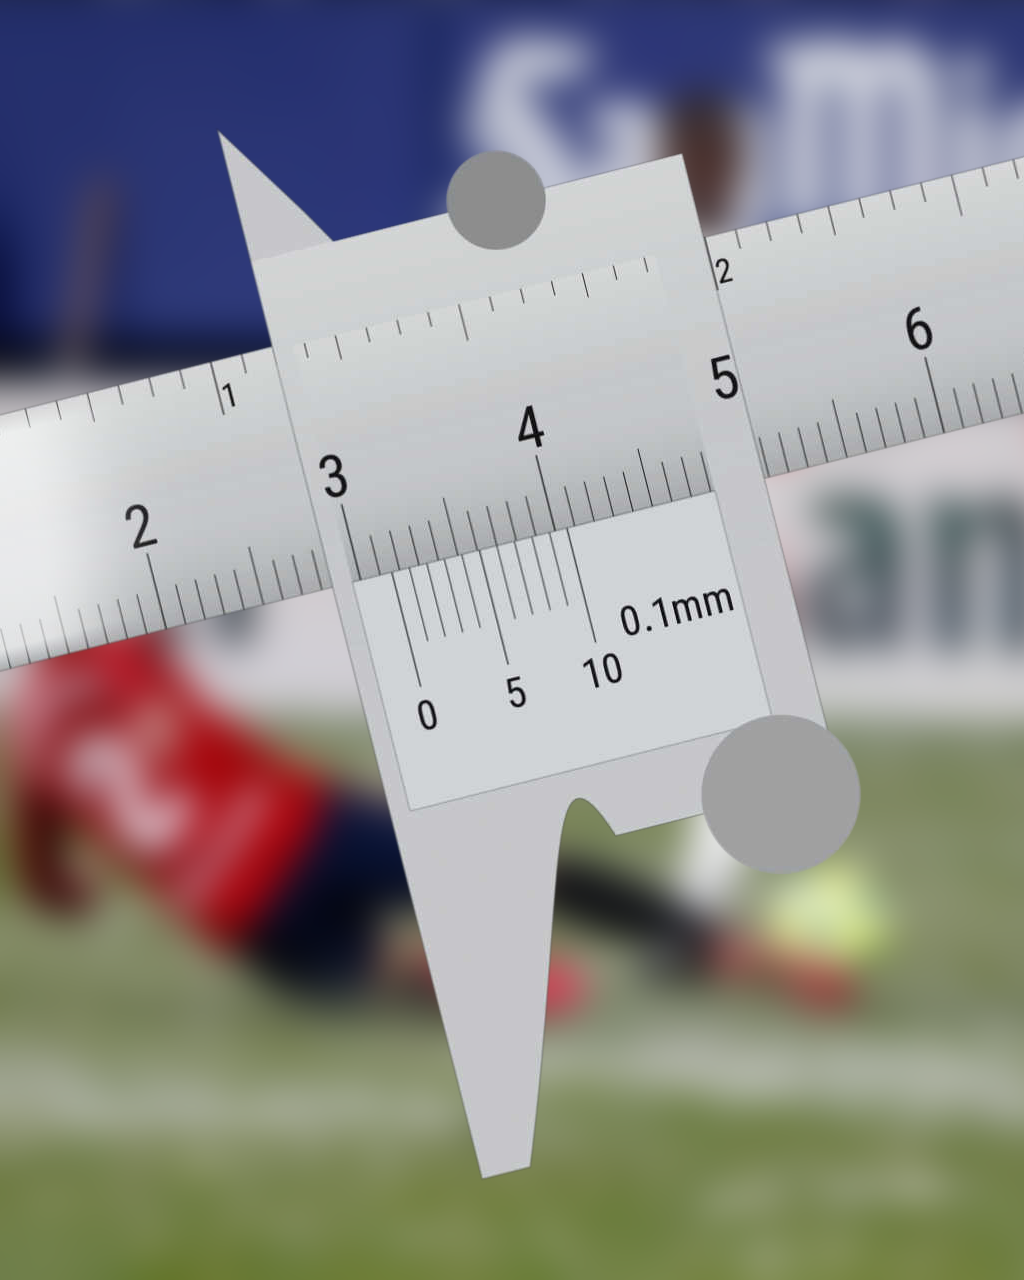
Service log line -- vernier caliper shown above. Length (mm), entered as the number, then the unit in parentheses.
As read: 31.6 (mm)
